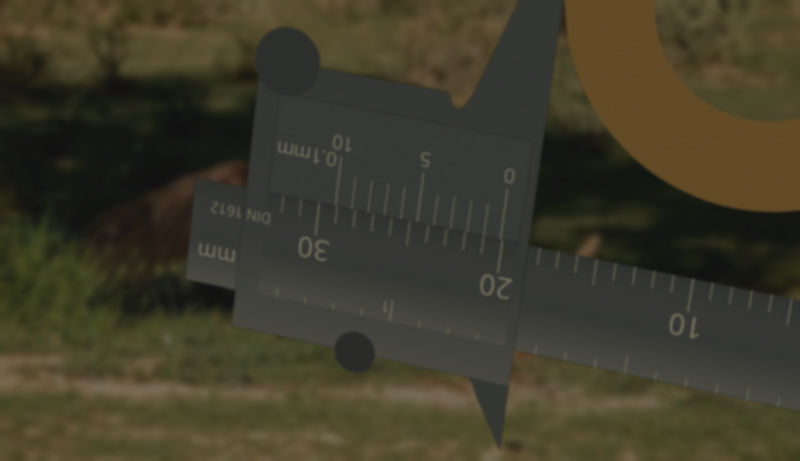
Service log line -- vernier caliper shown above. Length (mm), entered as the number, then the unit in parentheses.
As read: 20.1 (mm)
